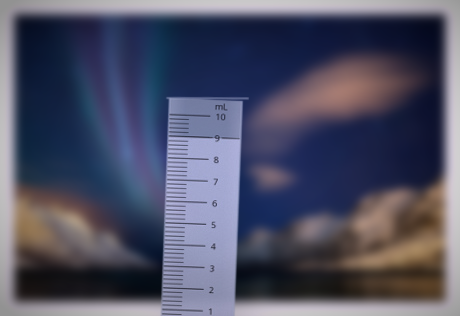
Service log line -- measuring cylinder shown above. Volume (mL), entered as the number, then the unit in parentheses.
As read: 9 (mL)
